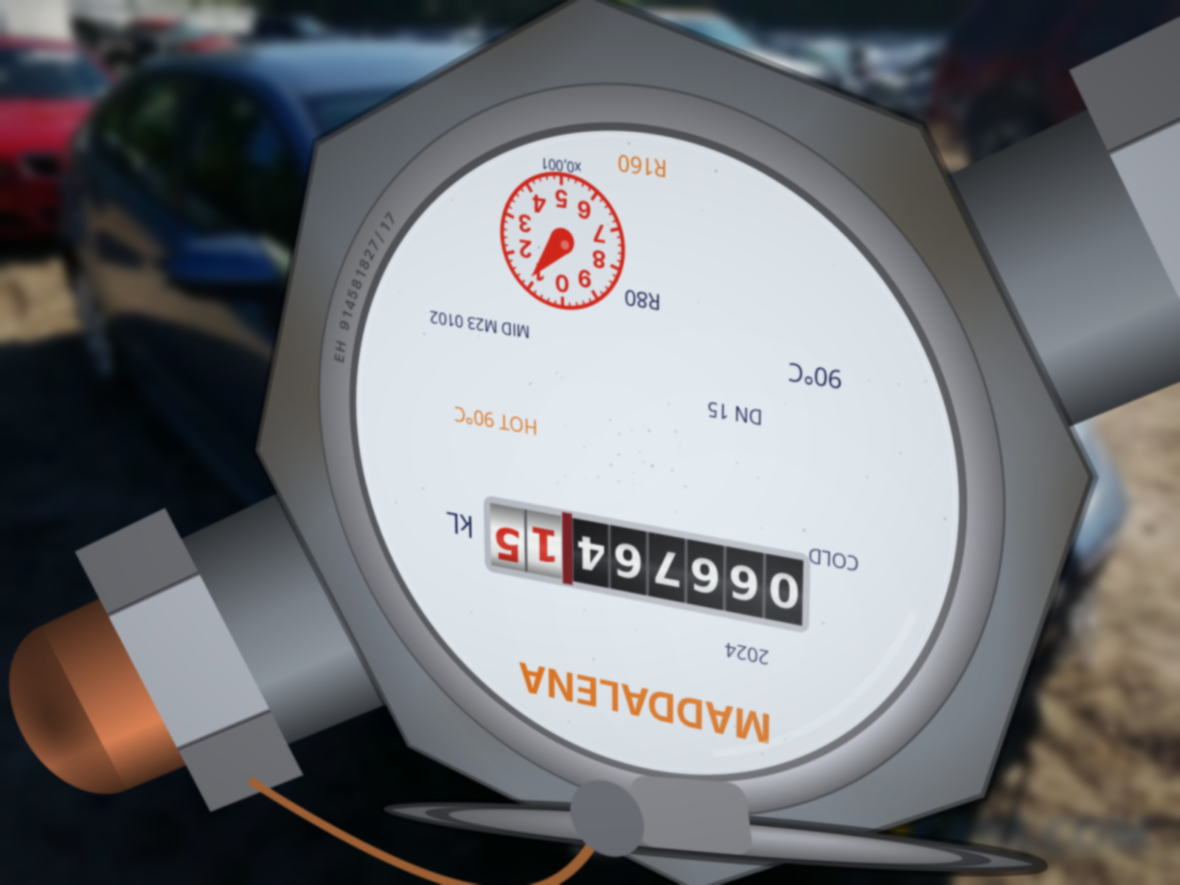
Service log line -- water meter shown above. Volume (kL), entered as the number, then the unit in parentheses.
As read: 66764.151 (kL)
